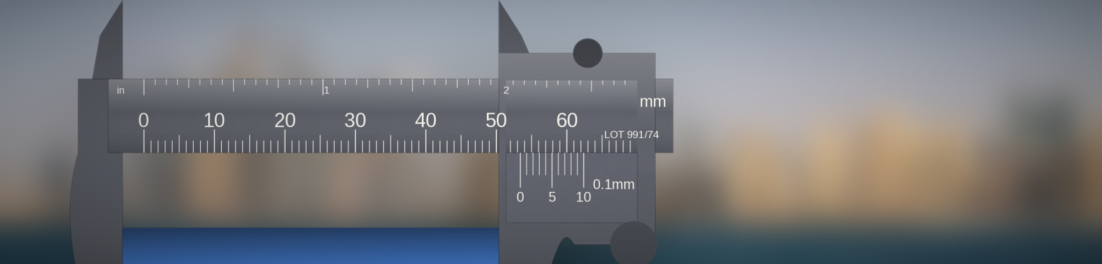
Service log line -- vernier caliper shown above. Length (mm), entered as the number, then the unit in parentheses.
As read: 53.4 (mm)
